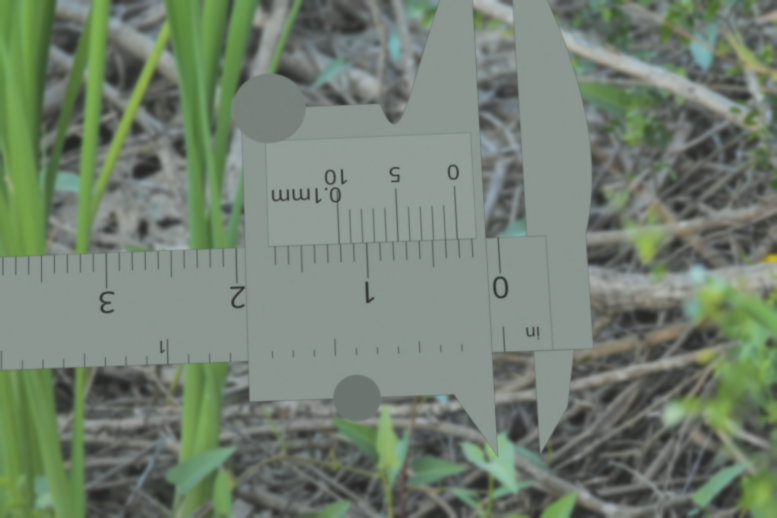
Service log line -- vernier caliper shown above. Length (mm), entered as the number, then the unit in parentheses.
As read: 3.1 (mm)
